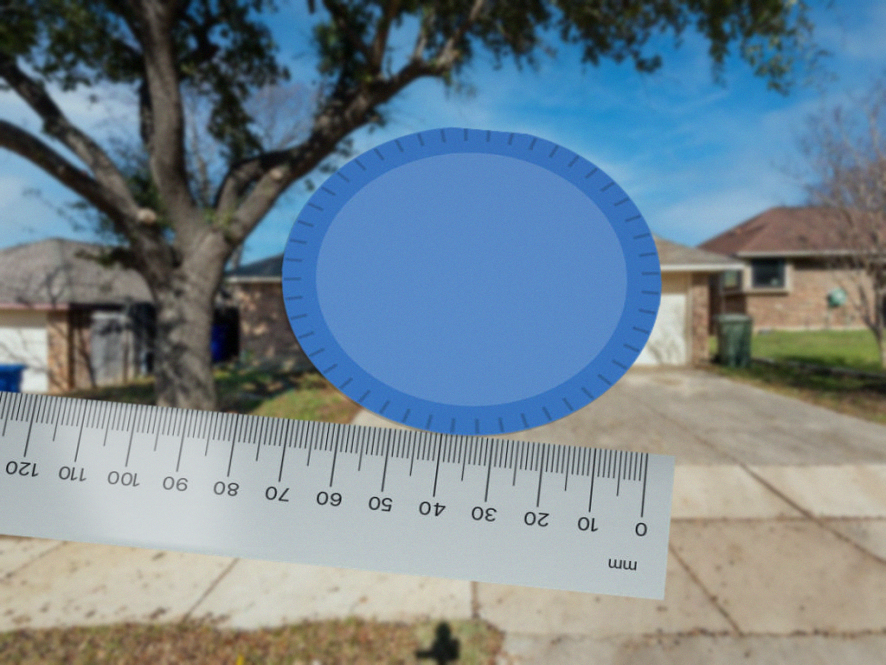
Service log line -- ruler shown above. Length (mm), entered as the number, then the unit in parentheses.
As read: 76 (mm)
